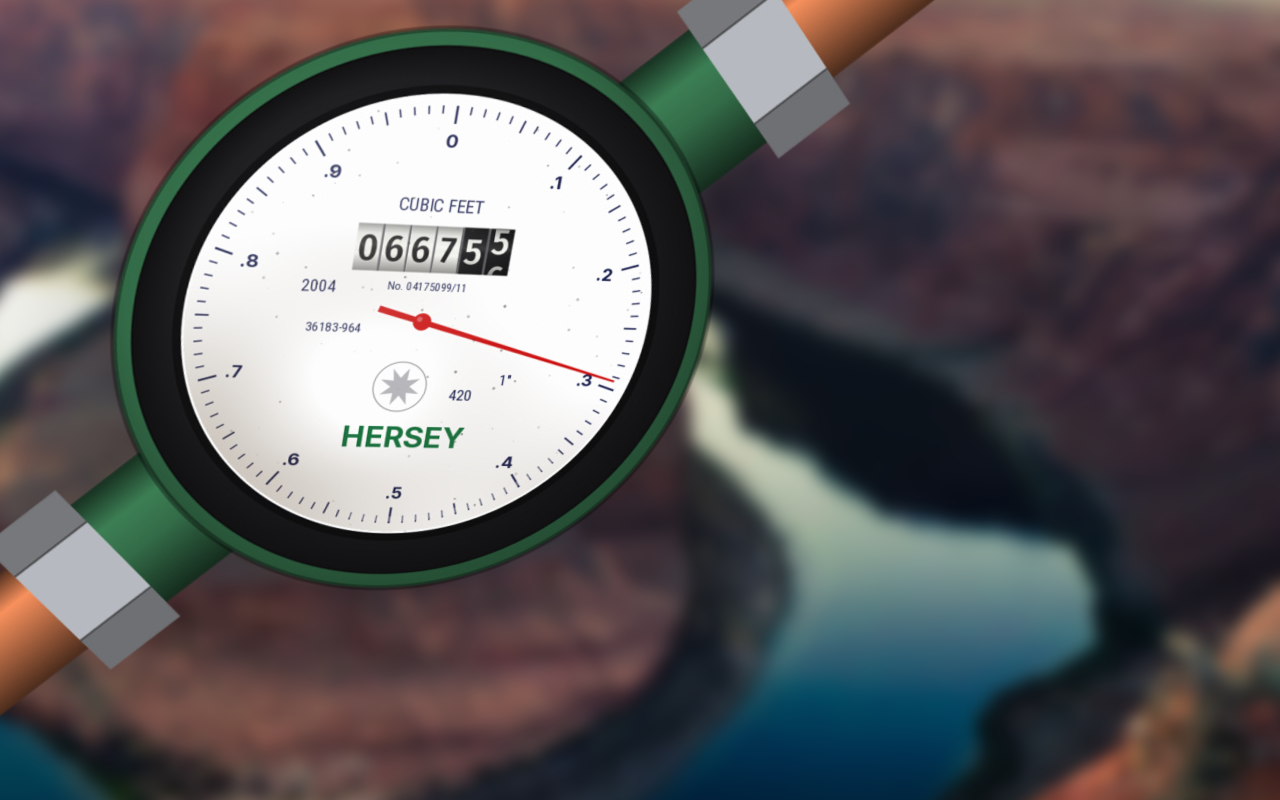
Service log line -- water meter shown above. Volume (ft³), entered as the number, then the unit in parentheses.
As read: 66755.29 (ft³)
